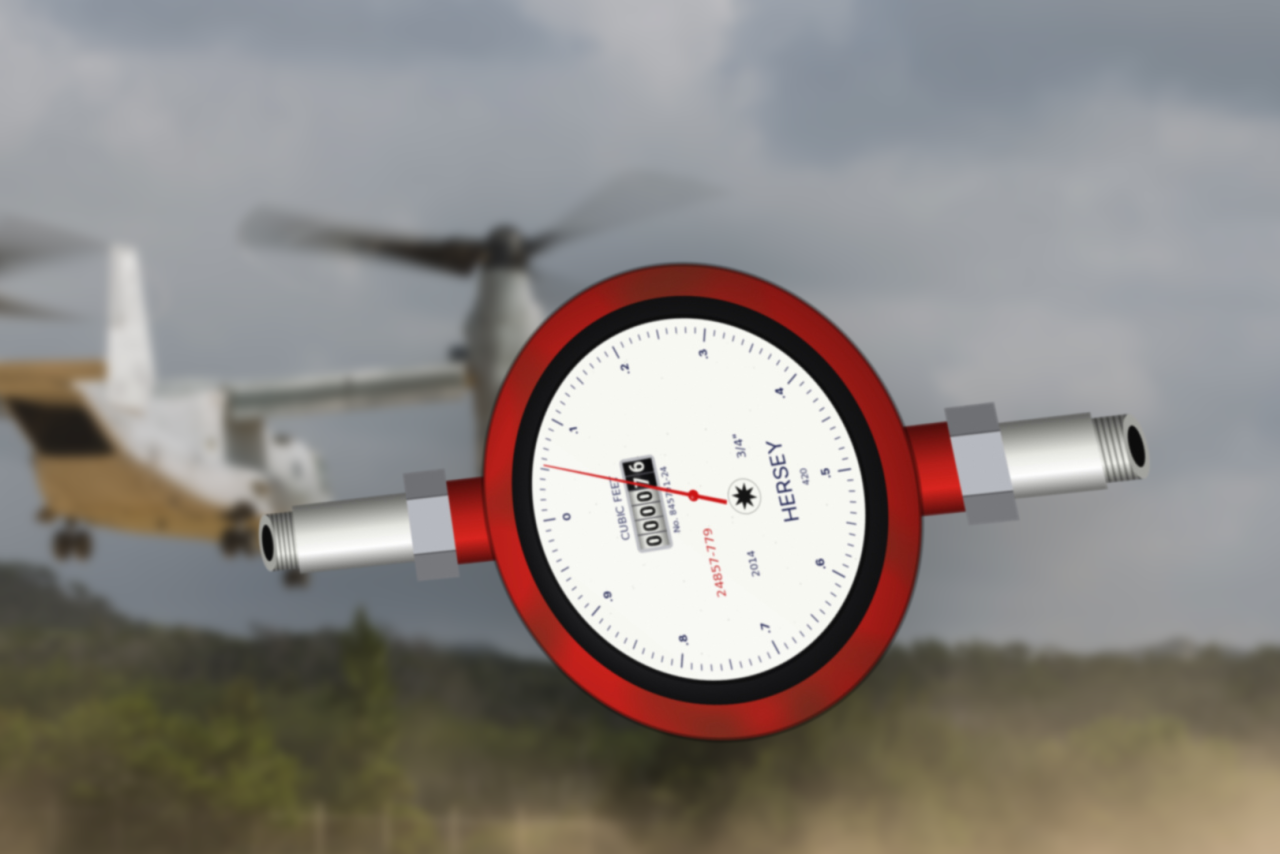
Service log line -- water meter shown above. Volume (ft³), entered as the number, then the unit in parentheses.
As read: 76.05 (ft³)
